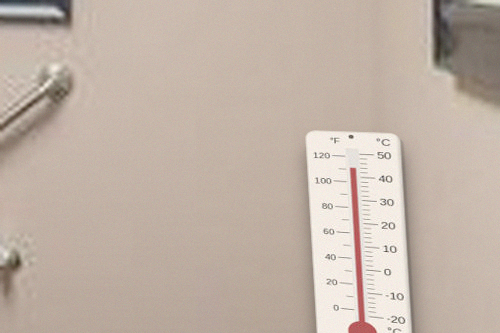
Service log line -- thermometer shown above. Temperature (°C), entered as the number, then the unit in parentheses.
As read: 44 (°C)
